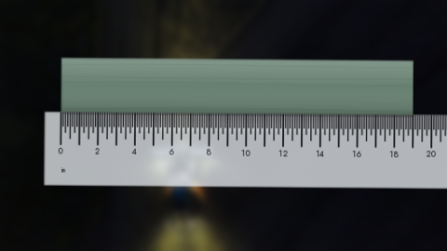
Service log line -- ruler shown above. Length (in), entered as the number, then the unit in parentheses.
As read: 19 (in)
